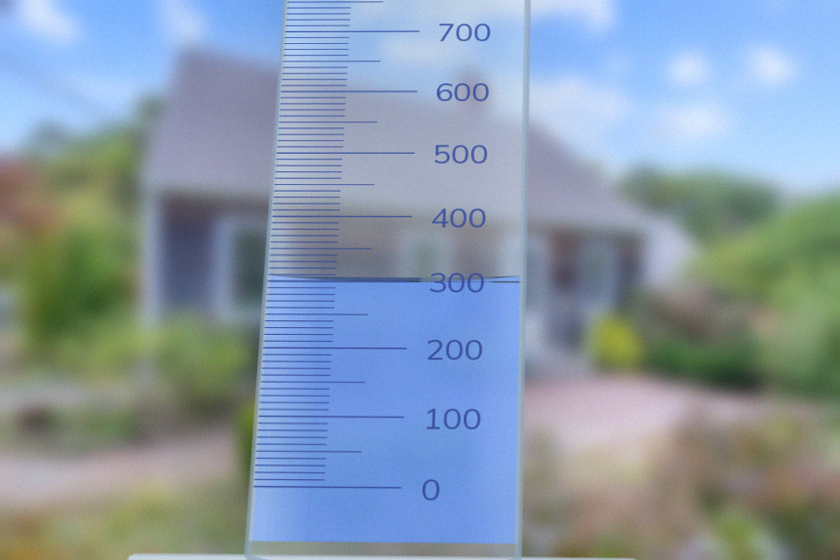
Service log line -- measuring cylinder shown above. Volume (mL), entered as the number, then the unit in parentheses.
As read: 300 (mL)
